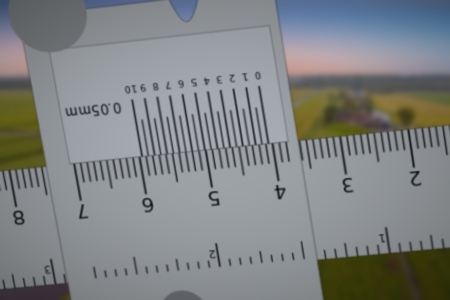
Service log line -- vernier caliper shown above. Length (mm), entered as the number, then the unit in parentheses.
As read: 40.6 (mm)
